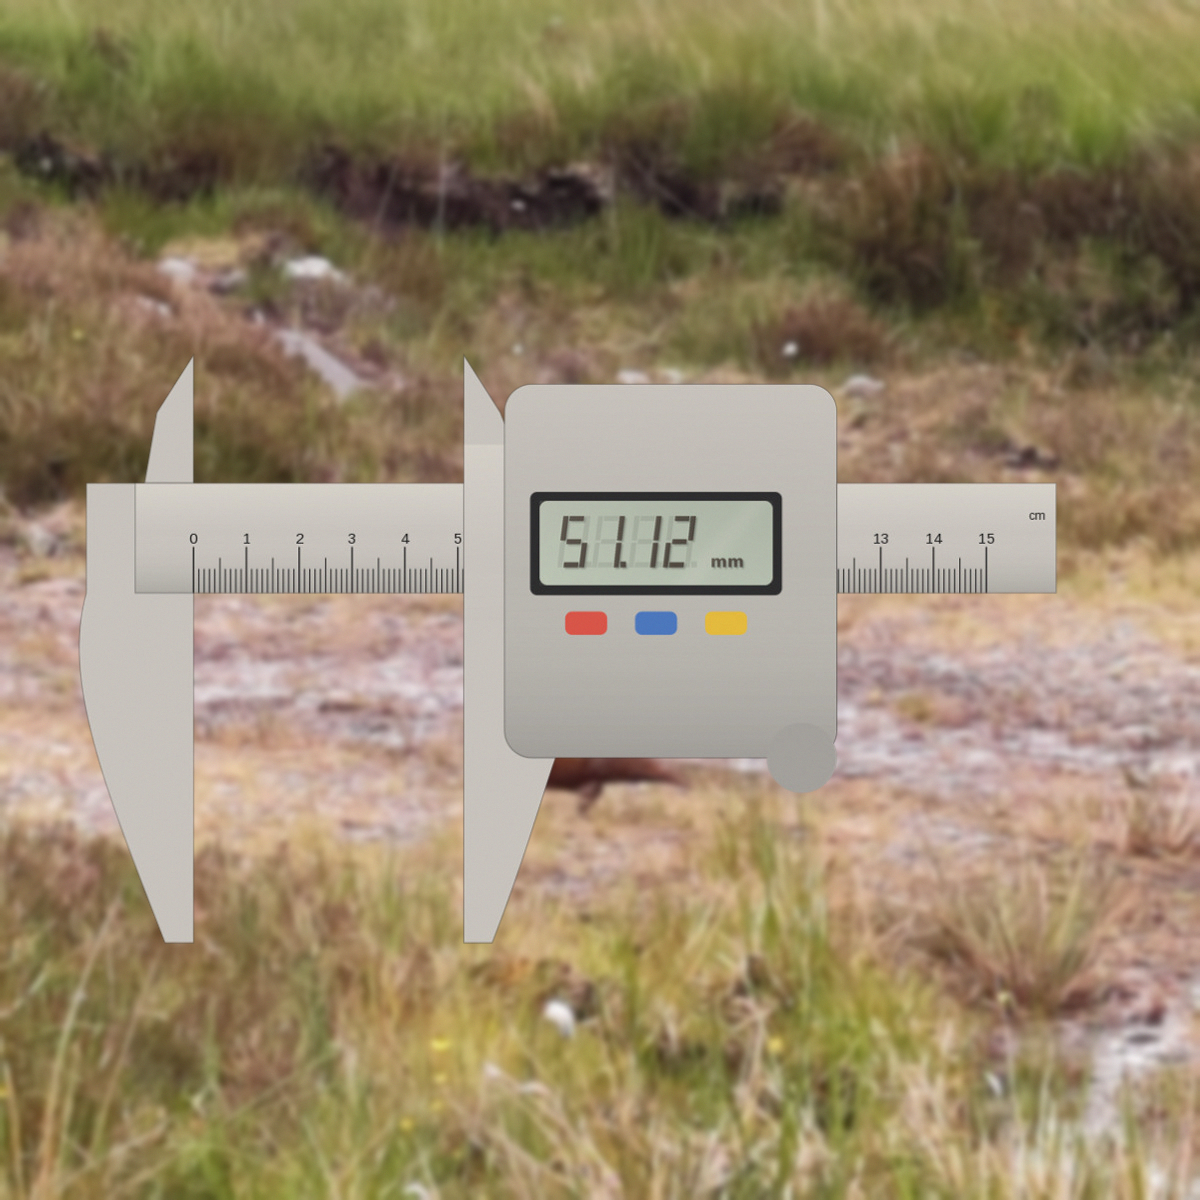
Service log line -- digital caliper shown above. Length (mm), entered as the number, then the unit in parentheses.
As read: 51.12 (mm)
